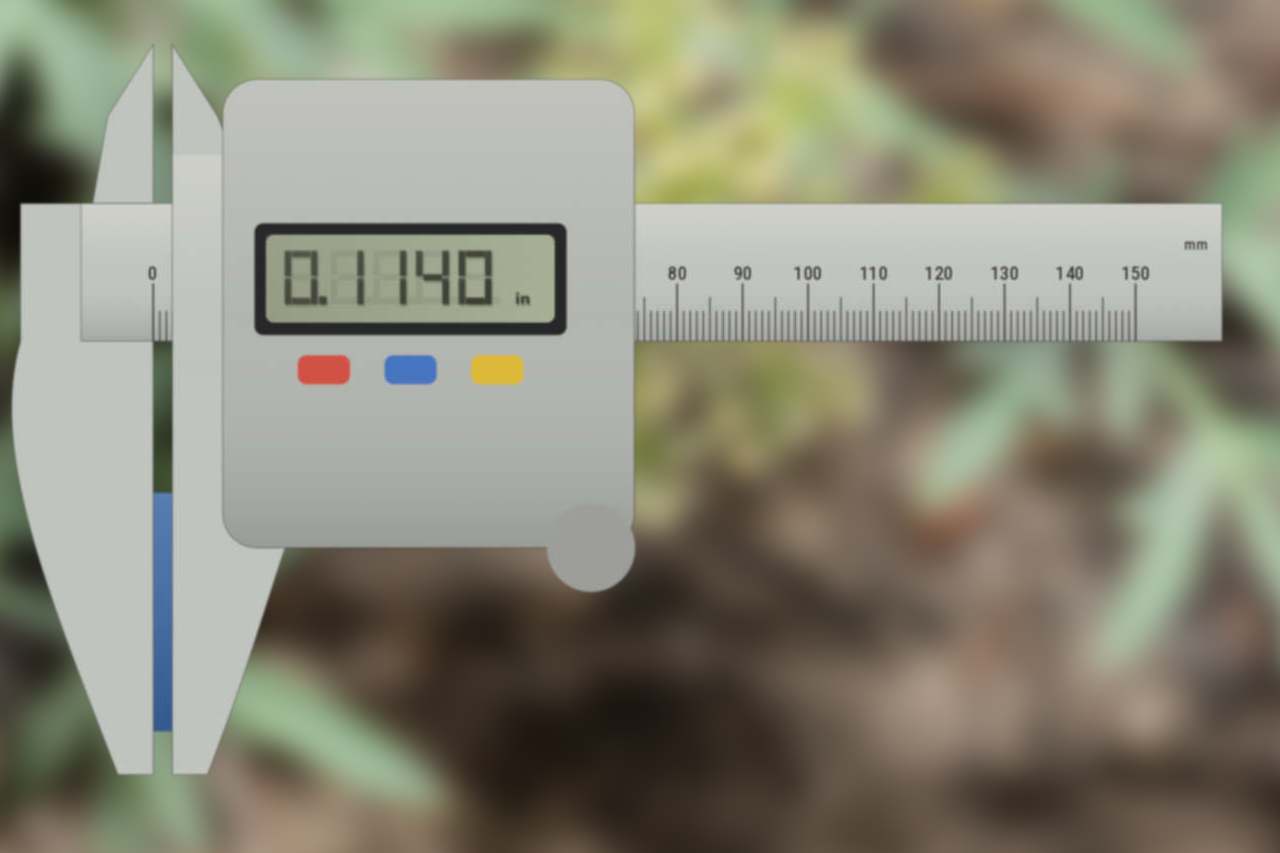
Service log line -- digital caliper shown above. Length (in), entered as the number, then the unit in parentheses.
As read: 0.1140 (in)
